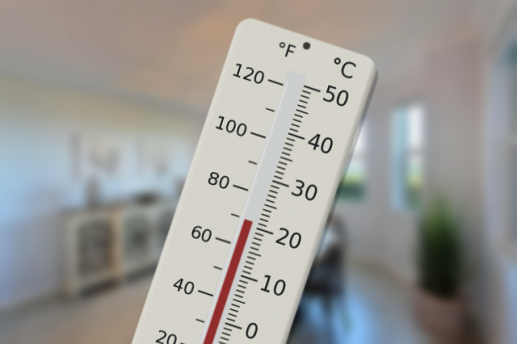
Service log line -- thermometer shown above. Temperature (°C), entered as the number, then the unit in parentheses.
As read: 21 (°C)
